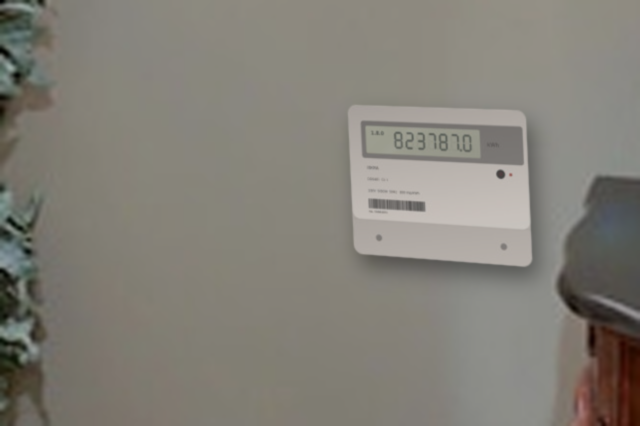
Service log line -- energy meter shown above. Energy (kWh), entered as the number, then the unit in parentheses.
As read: 823787.0 (kWh)
